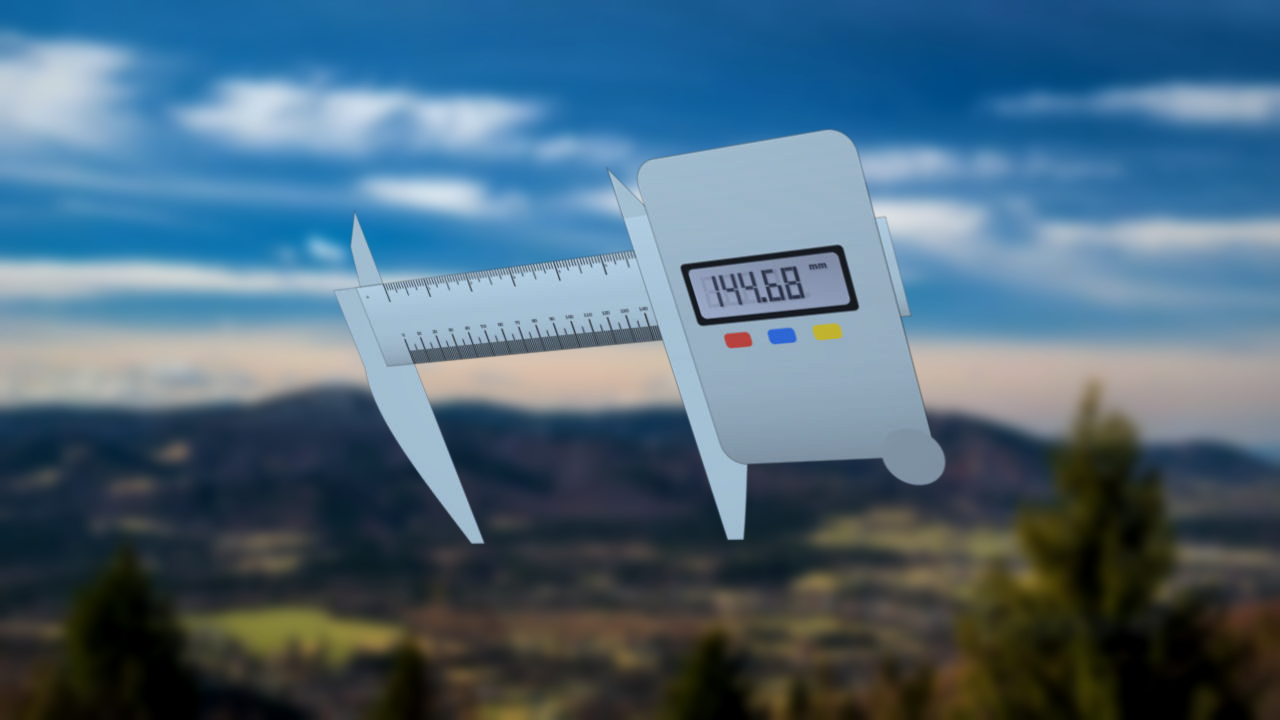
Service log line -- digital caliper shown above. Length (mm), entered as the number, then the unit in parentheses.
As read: 144.68 (mm)
